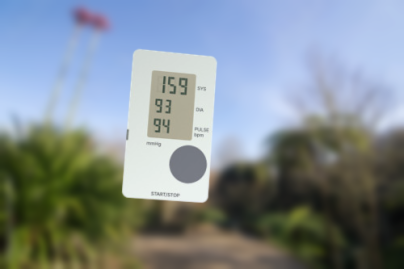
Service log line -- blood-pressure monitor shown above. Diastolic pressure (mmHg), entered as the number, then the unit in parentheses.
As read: 93 (mmHg)
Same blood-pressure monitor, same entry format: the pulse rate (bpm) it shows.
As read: 94 (bpm)
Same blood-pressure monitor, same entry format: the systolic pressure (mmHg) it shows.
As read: 159 (mmHg)
